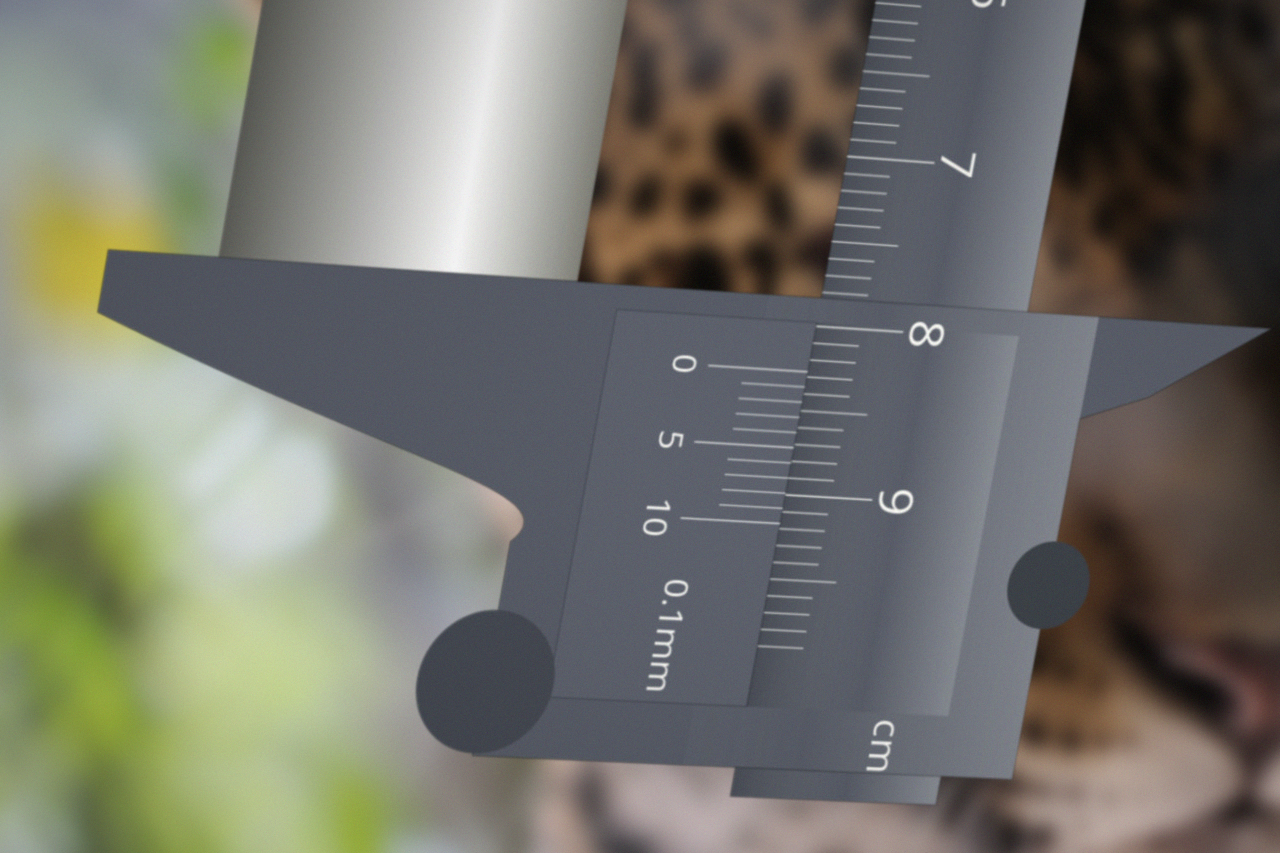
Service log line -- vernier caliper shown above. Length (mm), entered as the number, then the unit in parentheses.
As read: 82.7 (mm)
